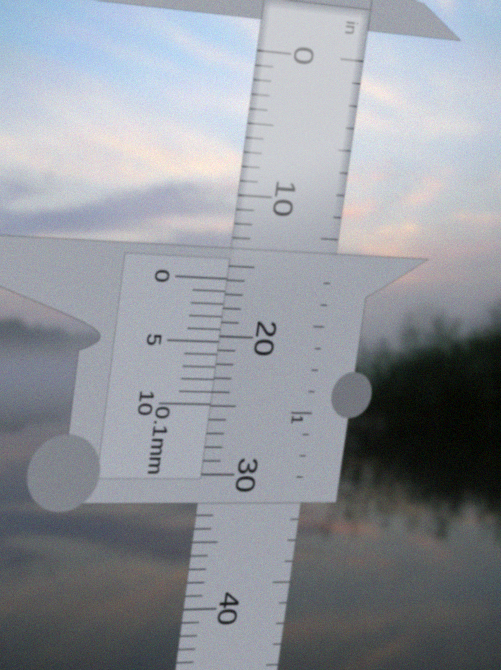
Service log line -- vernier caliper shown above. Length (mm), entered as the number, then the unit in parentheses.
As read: 15.9 (mm)
